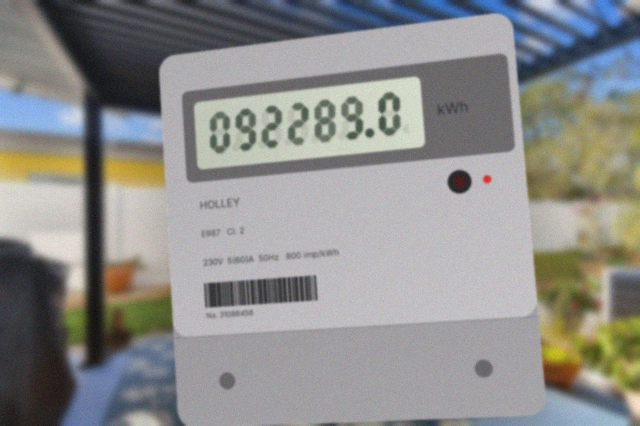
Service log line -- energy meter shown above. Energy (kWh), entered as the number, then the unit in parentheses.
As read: 92289.0 (kWh)
